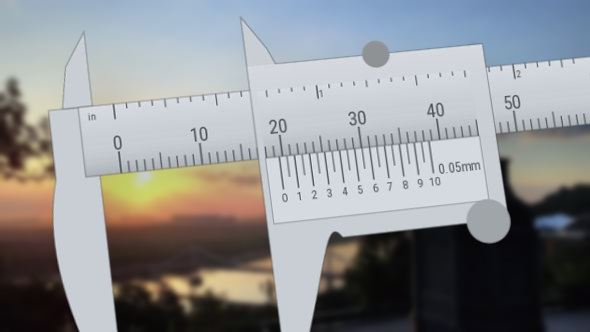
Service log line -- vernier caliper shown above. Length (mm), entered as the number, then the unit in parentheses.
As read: 19.6 (mm)
